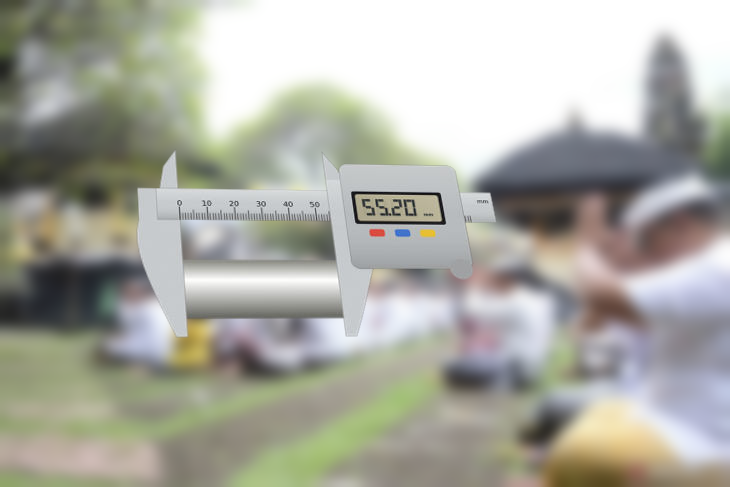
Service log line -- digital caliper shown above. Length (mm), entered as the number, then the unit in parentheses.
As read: 55.20 (mm)
